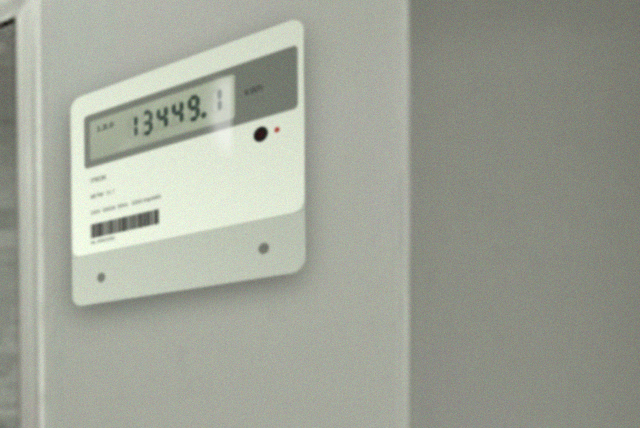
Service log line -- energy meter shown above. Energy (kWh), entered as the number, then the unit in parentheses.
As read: 13449.1 (kWh)
